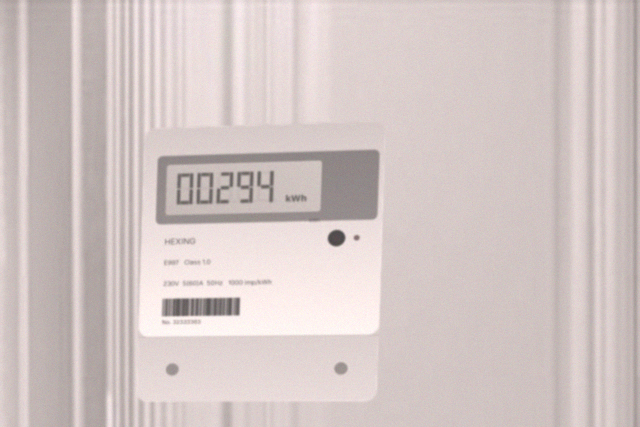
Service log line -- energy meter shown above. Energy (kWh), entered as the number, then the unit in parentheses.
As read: 294 (kWh)
